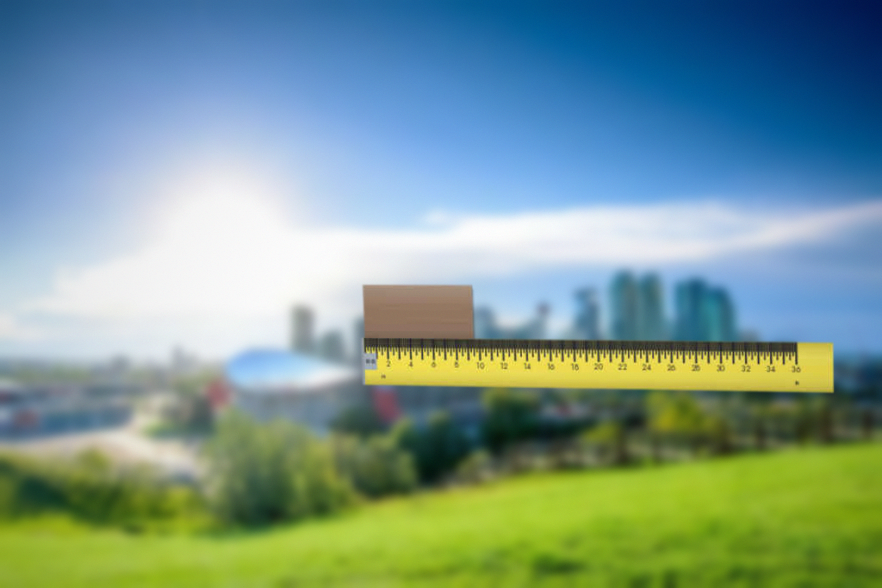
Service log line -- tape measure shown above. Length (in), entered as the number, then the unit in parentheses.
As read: 9.5 (in)
